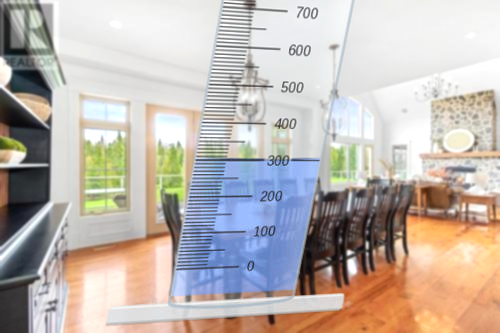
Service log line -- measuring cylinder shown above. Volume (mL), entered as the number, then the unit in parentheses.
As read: 300 (mL)
